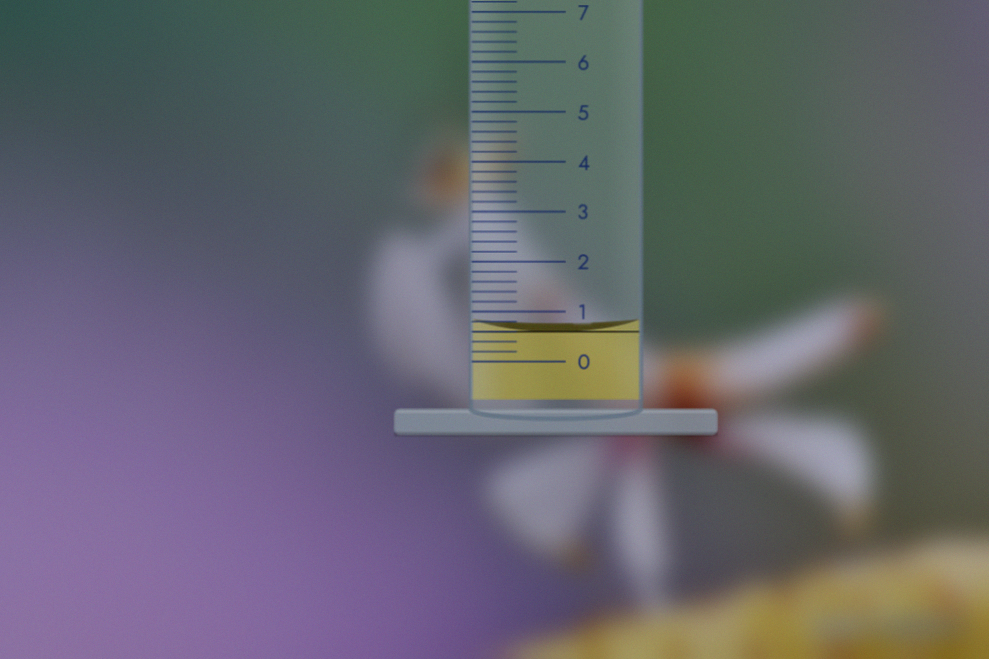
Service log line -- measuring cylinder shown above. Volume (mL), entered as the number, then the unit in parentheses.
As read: 0.6 (mL)
